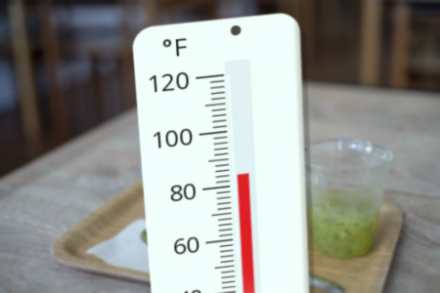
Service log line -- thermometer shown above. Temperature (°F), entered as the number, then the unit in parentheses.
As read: 84 (°F)
